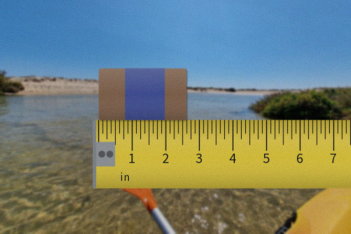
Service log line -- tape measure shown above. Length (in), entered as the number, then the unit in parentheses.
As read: 2.625 (in)
